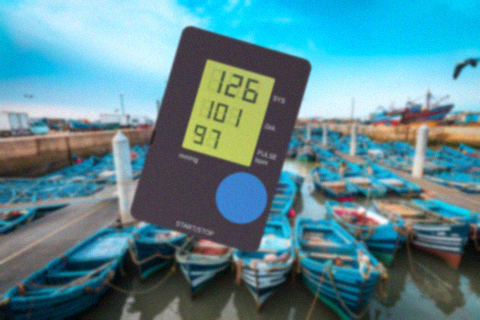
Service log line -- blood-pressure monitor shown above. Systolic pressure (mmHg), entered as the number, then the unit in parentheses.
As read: 126 (mmHg)
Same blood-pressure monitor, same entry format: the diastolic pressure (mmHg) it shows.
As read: 101 (mmHg)
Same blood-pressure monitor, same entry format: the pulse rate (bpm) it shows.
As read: 97 (bpm)
